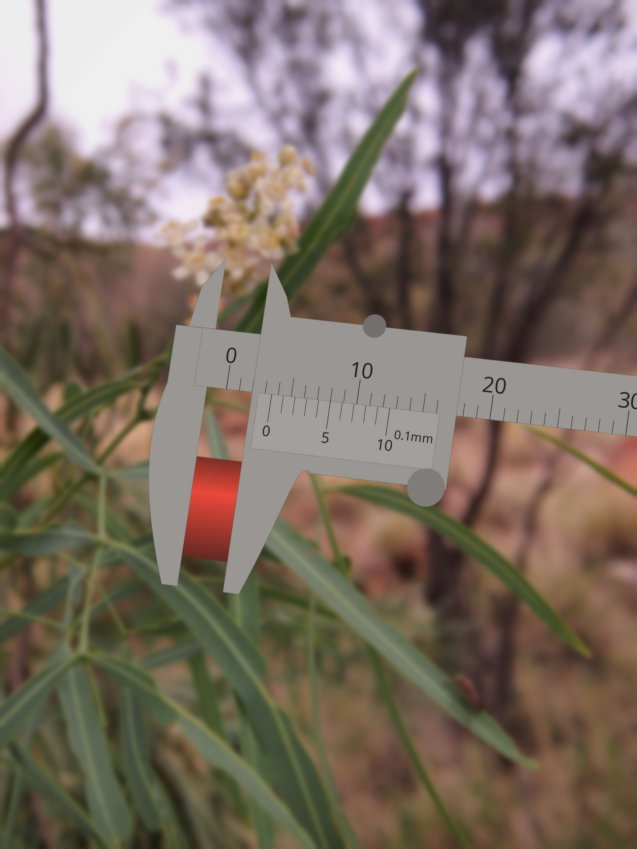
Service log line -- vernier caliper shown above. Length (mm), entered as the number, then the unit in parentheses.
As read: 3.5 (mm)
